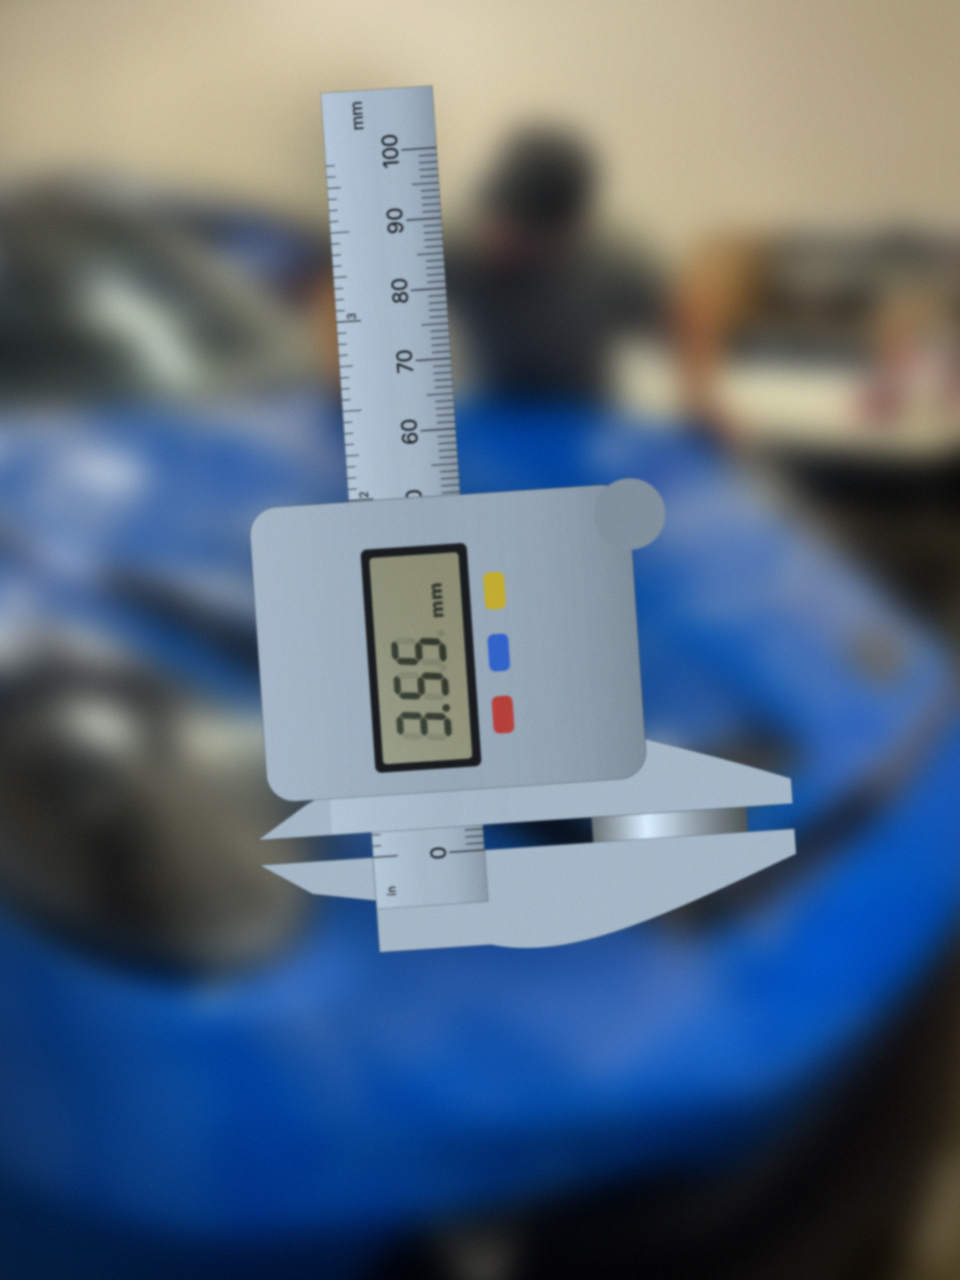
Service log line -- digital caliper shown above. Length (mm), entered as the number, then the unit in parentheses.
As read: 3.55 (mm)
